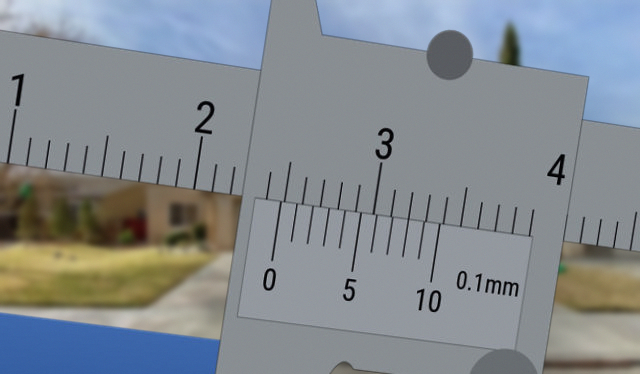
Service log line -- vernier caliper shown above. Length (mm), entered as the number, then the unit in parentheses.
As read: 24.8 (mm)
